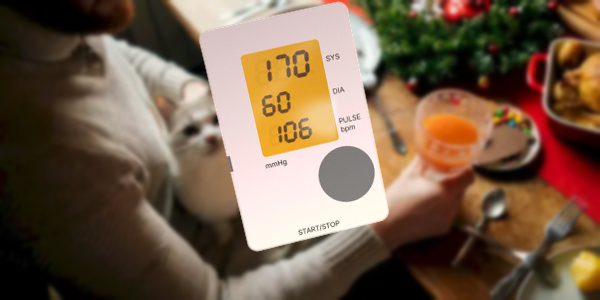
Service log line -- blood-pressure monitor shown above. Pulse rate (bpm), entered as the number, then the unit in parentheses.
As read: 106 (bpm)
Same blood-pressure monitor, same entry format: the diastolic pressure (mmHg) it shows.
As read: 60 (mmHg)
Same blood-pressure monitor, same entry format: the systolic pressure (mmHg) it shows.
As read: 170 (mmHg)
